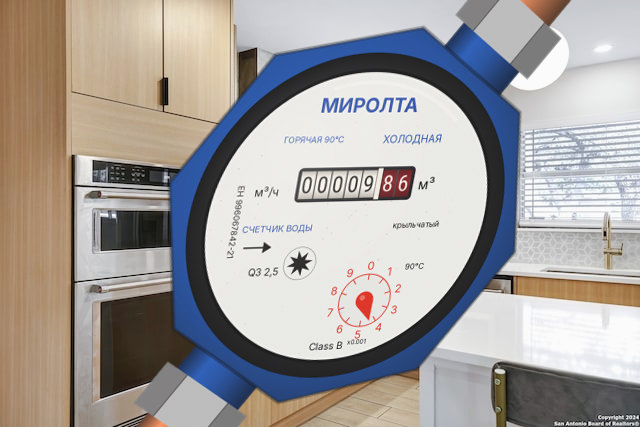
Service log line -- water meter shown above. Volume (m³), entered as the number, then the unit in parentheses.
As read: 9.864 (m³)
